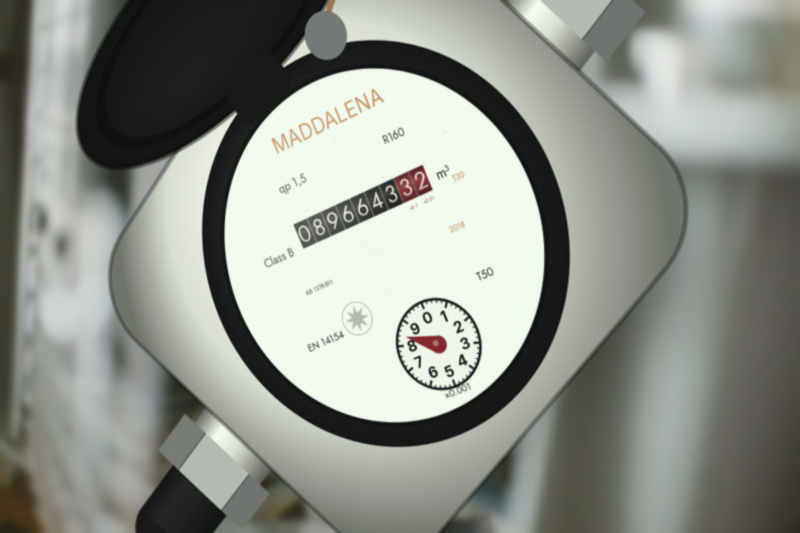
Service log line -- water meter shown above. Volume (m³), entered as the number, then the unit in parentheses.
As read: 896643.328 (m³)
